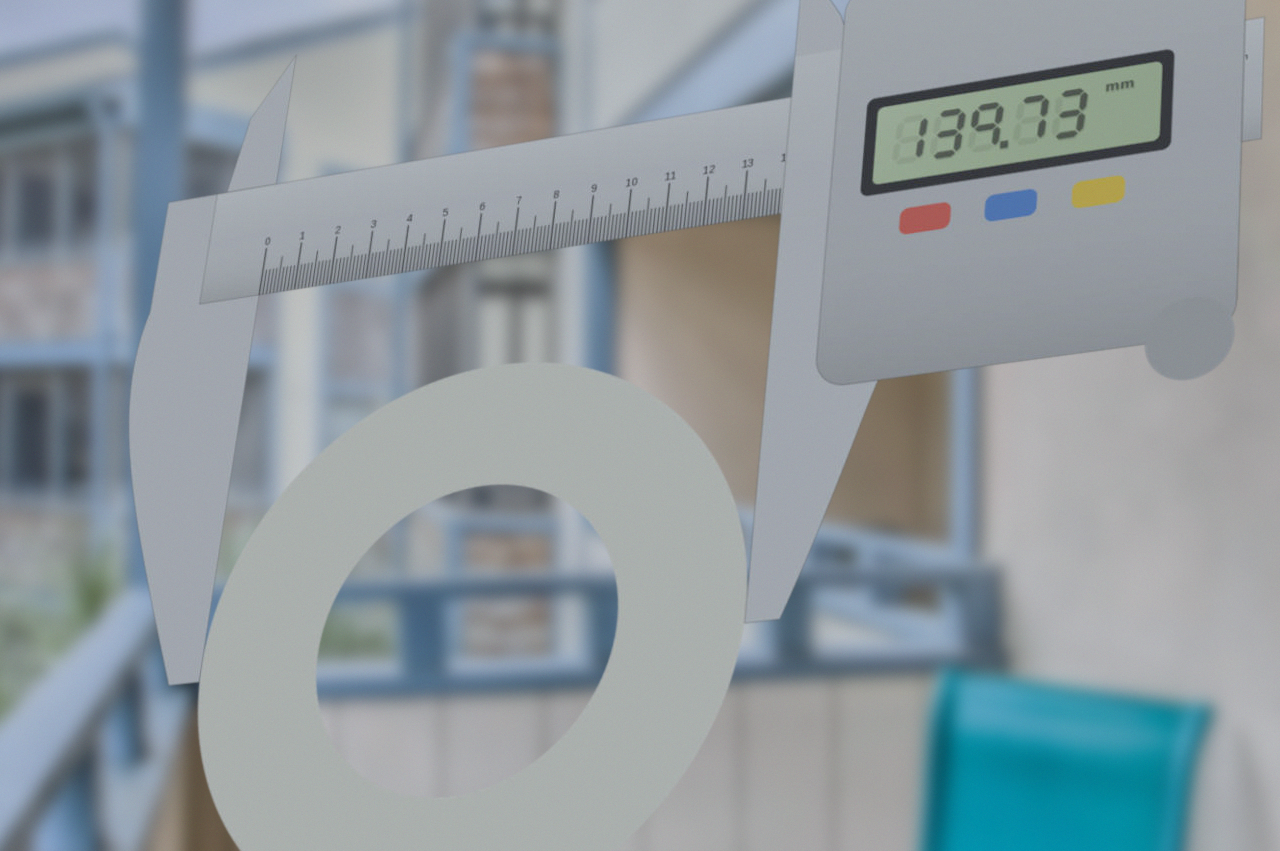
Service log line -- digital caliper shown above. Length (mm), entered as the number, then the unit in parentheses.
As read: 139.73 (mm)
